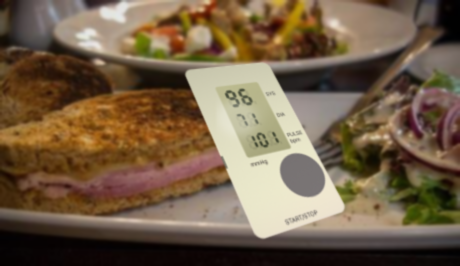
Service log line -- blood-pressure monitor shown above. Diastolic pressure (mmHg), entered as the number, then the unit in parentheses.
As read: 71 (mmHg)
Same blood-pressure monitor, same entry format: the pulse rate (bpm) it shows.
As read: 101 (bpm)
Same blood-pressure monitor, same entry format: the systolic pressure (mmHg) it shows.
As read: 96 (mmHg)
